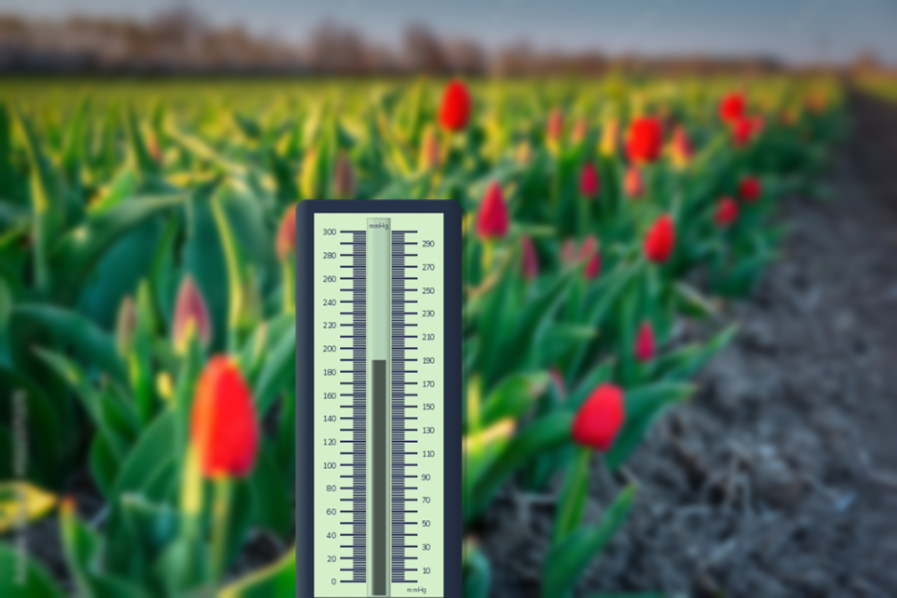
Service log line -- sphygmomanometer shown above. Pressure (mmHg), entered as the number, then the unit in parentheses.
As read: 190 (mmHg)
